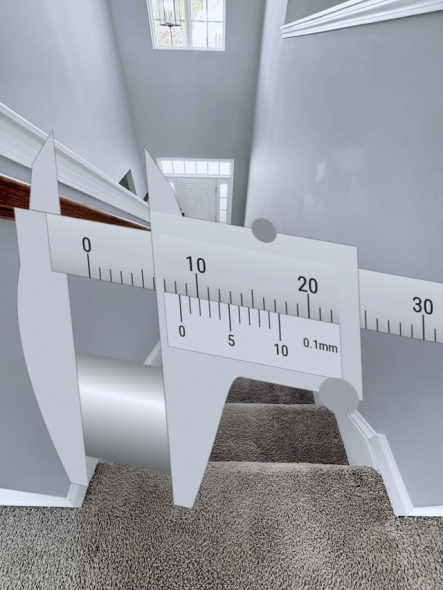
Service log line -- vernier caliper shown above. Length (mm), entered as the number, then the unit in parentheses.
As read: 8.3 (mm)
